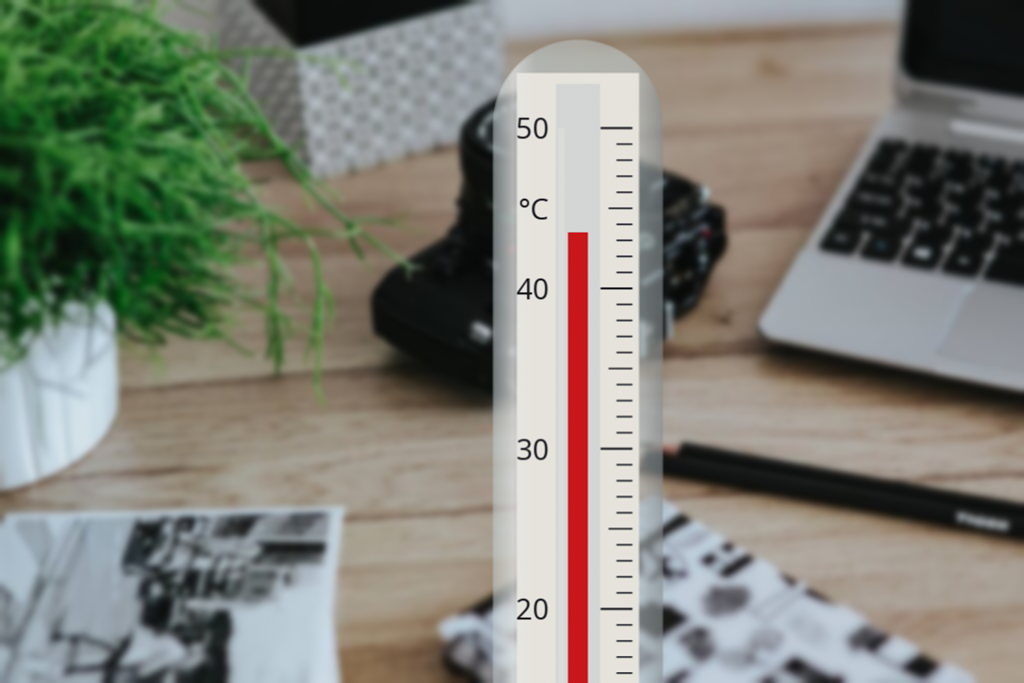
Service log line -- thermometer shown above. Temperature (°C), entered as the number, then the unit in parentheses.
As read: 43.5 (°C)
